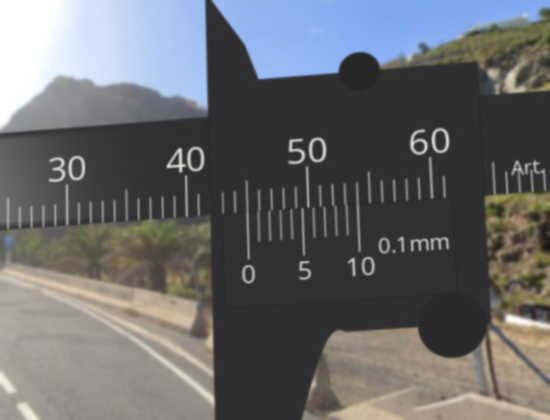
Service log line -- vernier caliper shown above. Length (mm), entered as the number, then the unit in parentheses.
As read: 45.0 (mm)
